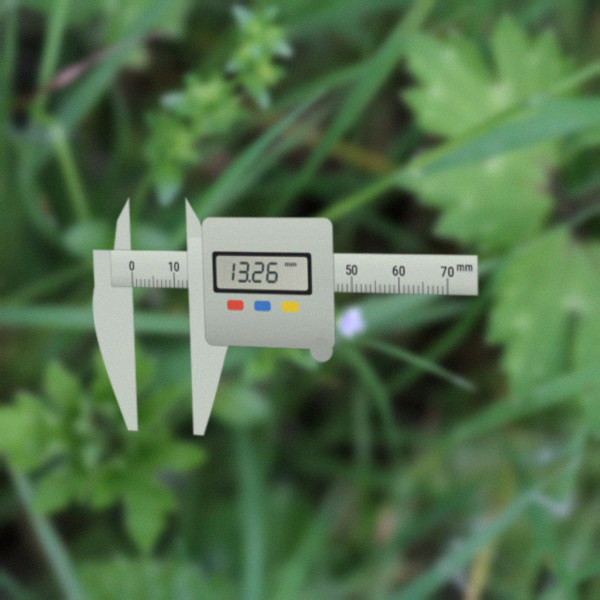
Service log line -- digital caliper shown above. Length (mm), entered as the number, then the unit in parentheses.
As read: 13.26 (mm)
